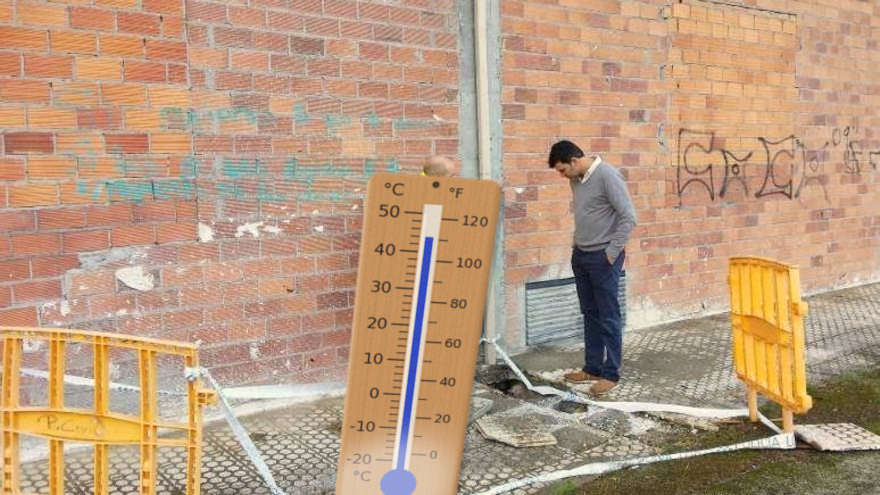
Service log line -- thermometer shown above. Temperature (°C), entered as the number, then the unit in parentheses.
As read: 44 (°C)
